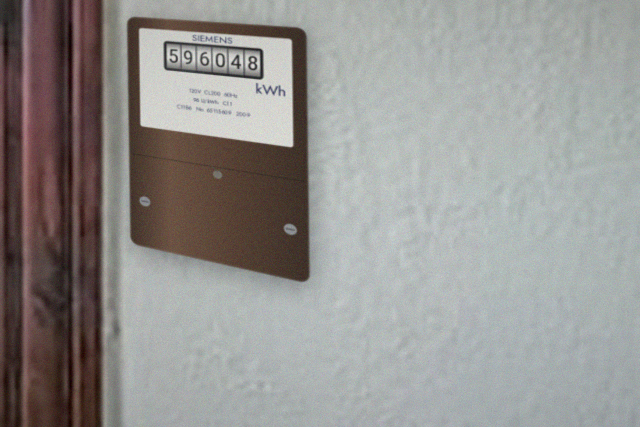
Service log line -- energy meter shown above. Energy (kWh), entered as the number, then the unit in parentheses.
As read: 596048 (kWh)
